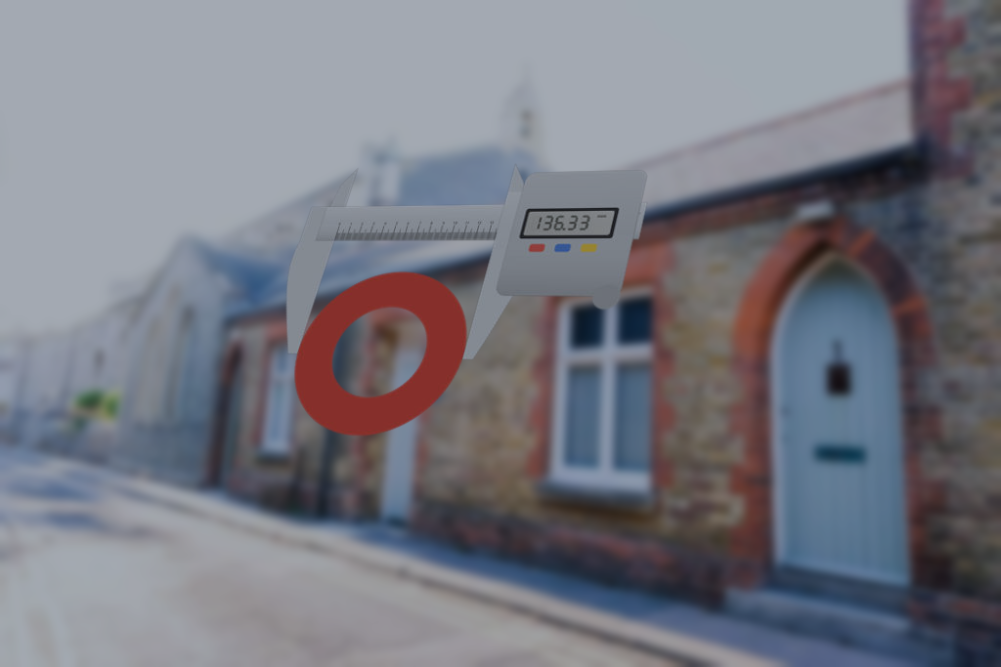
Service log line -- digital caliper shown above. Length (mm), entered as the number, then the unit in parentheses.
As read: 136.33 (mm)
